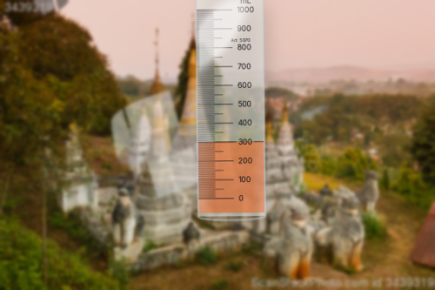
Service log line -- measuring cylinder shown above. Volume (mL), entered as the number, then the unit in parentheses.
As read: 300 (mL)
